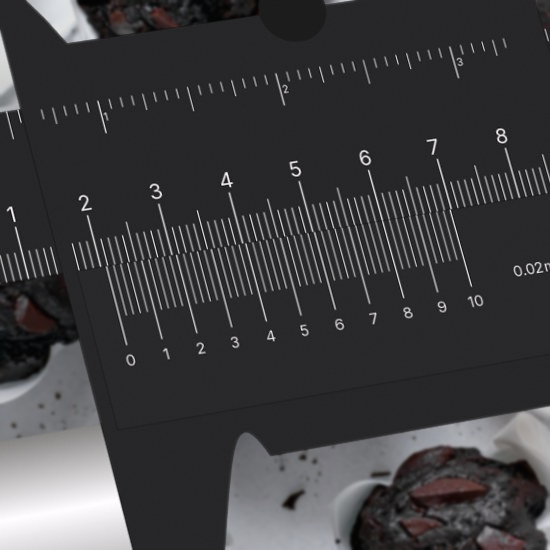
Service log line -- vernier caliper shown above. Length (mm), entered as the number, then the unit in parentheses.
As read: 20.8 (mm)
